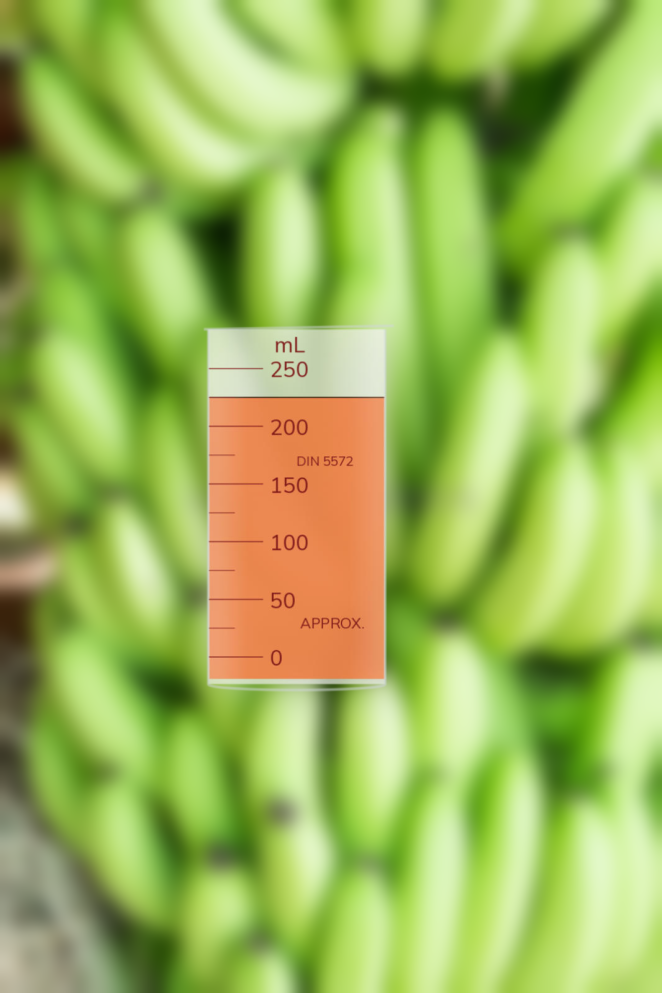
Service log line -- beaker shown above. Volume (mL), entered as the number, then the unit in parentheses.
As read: 225 (mL)
